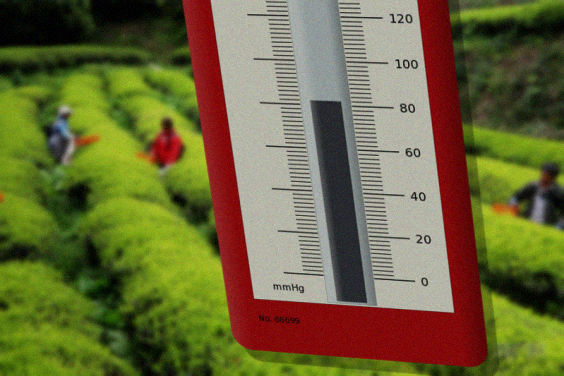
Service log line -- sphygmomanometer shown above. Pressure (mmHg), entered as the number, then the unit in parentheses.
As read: 82 (mmHg)
